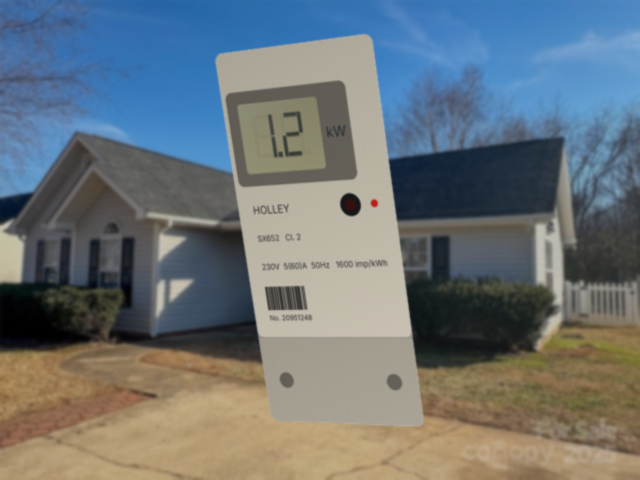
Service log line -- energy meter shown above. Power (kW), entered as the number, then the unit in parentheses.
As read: 1.2 (kW)
